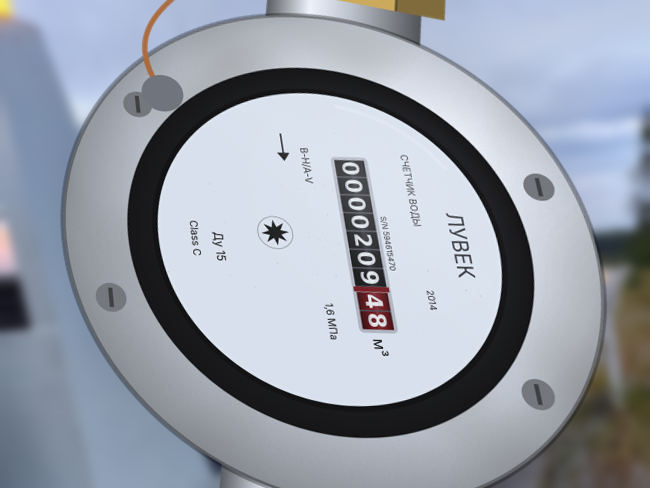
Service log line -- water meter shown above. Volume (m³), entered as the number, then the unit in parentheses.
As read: 209.48 (m³)
